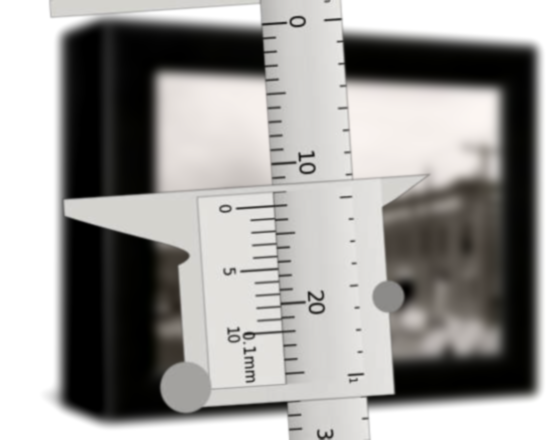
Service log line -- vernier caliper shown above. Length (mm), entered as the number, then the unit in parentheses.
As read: 13.0 (mm)
